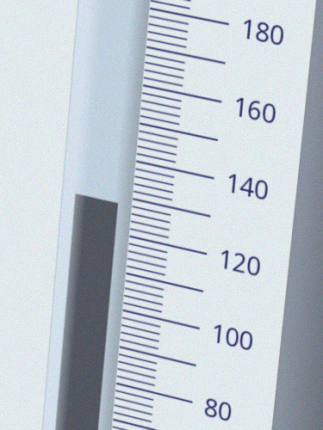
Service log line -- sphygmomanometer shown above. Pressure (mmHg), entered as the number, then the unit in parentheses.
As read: 128 (mmHg)
